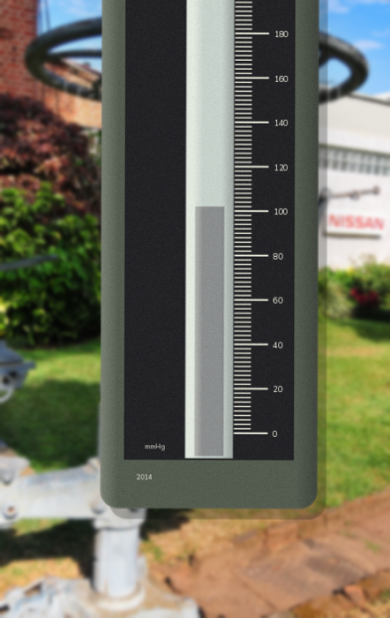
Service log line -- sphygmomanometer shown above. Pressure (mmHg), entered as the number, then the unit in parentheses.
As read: 102 (mmHg)
